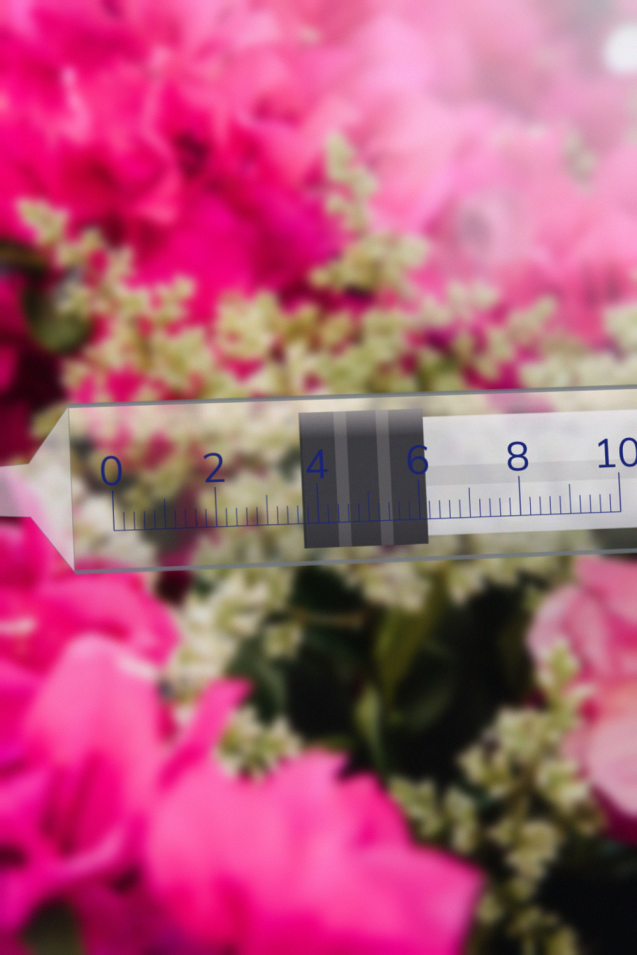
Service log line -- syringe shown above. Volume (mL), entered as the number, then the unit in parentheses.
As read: 3.7 (mL)
